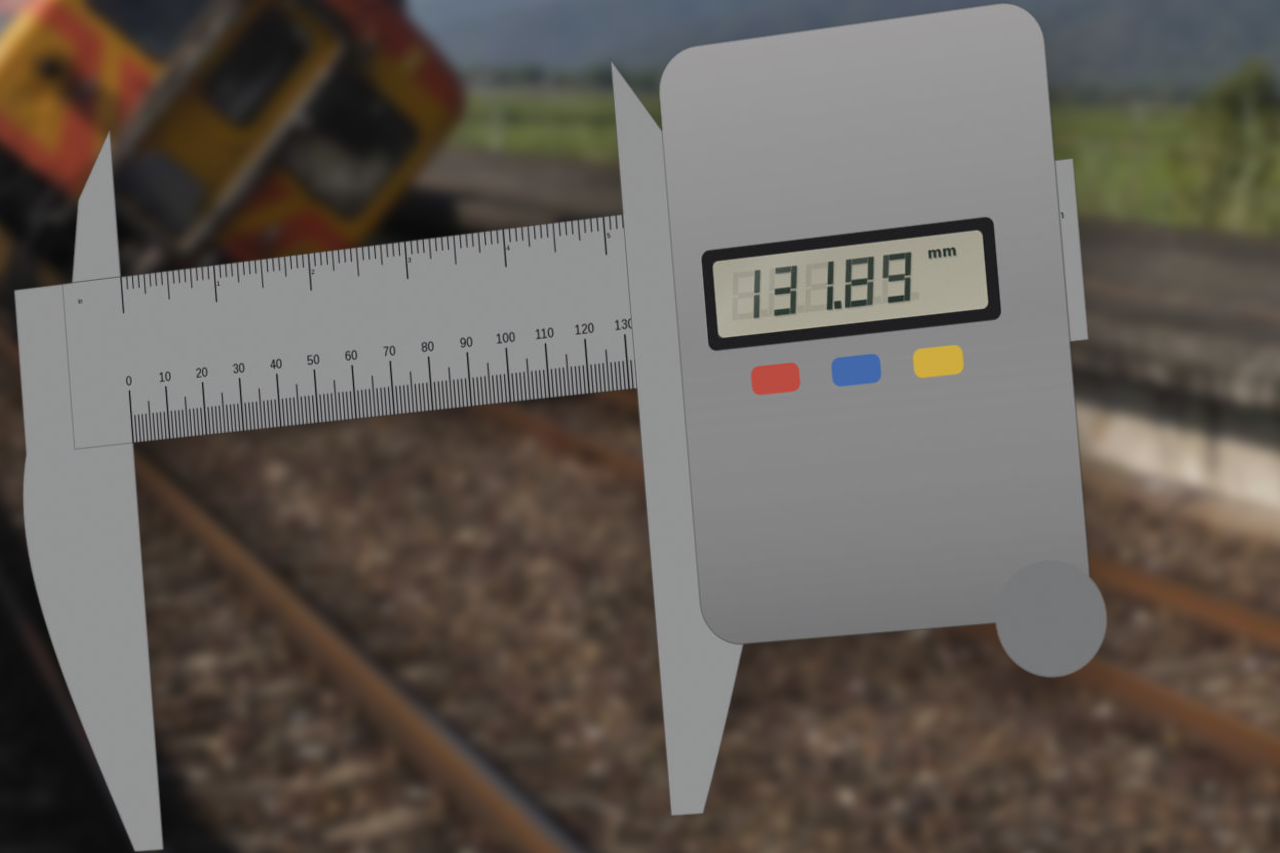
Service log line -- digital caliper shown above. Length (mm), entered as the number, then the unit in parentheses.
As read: 131.89 (mm)
